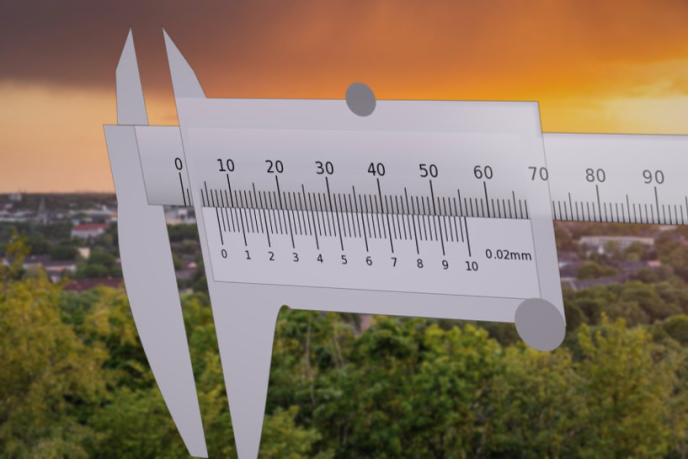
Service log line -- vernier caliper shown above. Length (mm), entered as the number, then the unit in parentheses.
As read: 6.5 (mm)
